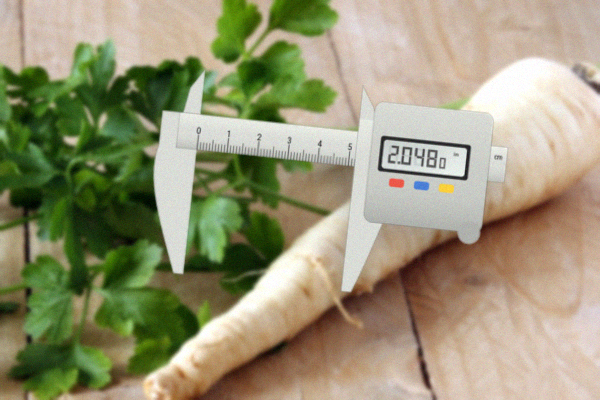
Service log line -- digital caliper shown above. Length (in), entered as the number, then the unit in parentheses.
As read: 2.0480 (in)
